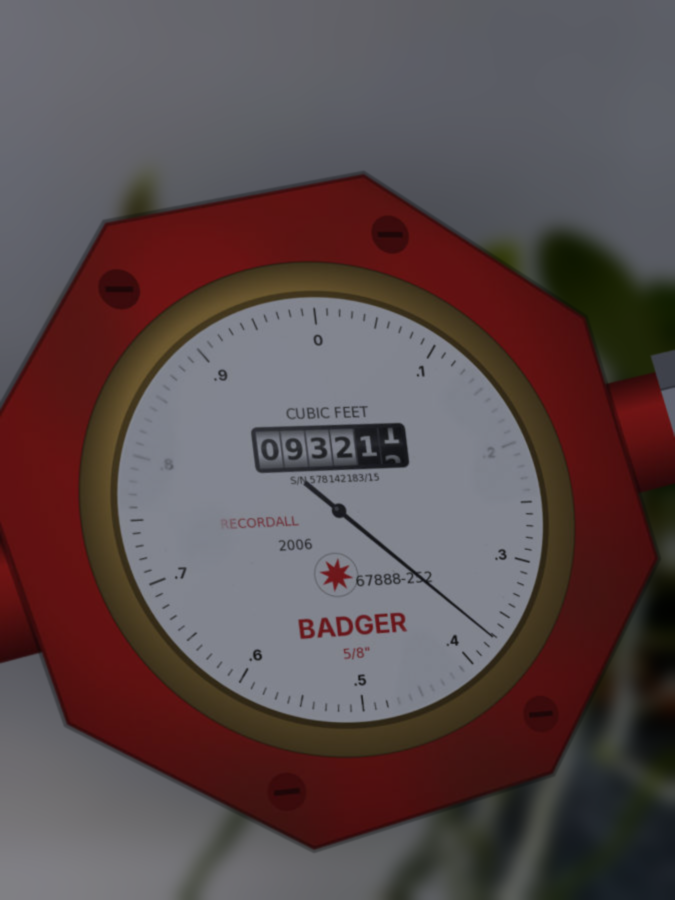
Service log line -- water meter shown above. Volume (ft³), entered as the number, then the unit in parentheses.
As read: 93211.37 (ft³)
